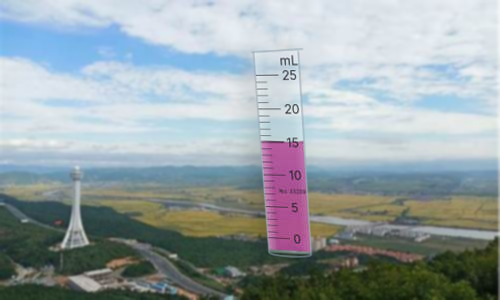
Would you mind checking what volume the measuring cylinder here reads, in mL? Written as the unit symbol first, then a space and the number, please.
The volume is mL 15
